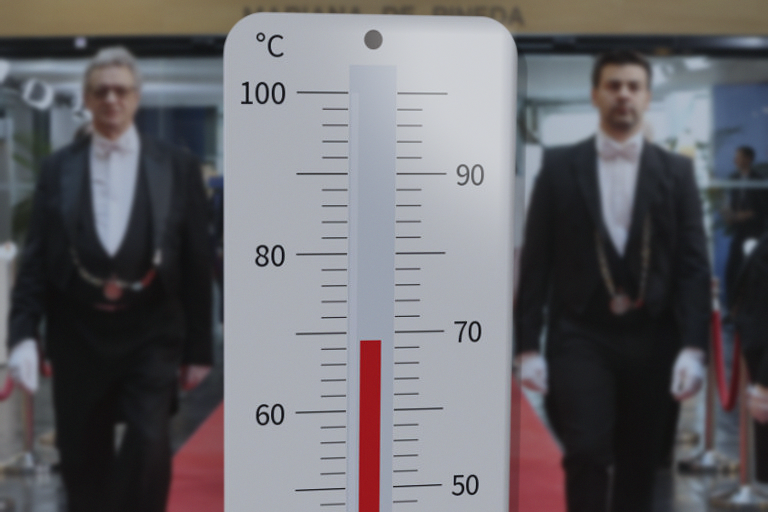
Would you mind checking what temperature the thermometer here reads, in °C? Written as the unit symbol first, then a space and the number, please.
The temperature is °C 69
